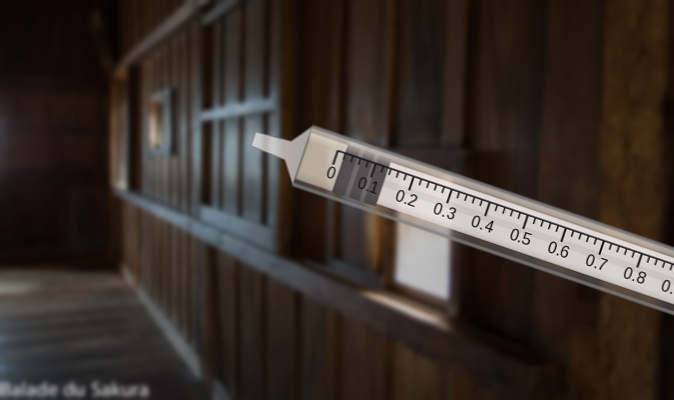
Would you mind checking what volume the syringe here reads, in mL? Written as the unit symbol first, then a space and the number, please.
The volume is mL 0.02
